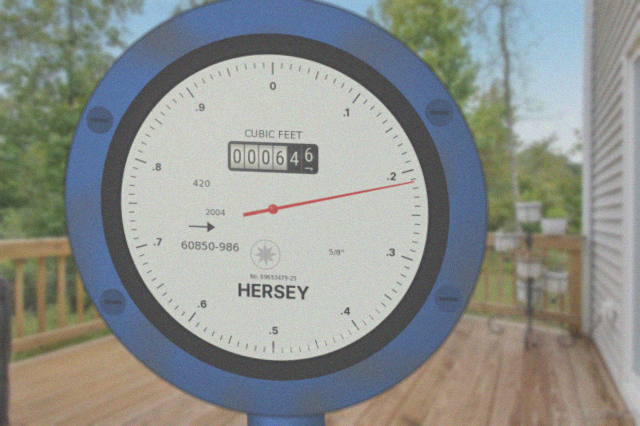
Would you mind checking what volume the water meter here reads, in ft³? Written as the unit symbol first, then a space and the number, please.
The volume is ft³ 646.21
